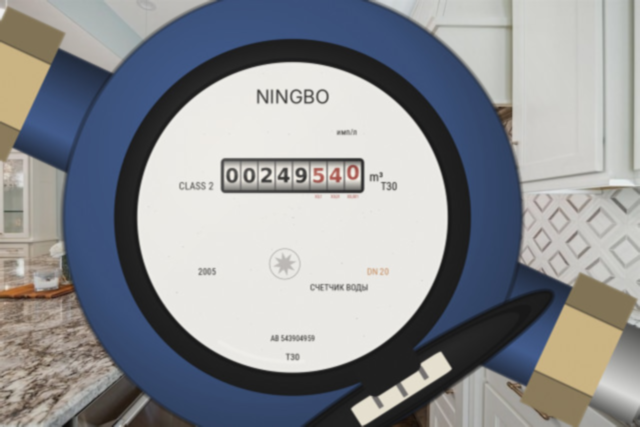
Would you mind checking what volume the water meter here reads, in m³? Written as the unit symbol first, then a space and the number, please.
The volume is m³ 249.540
